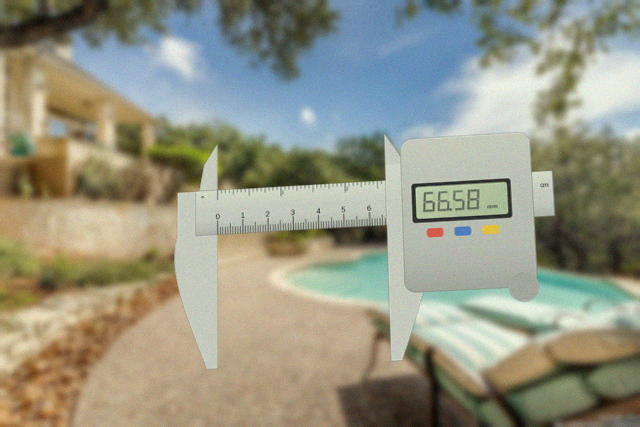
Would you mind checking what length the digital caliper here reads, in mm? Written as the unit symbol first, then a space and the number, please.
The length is mm 66.58
